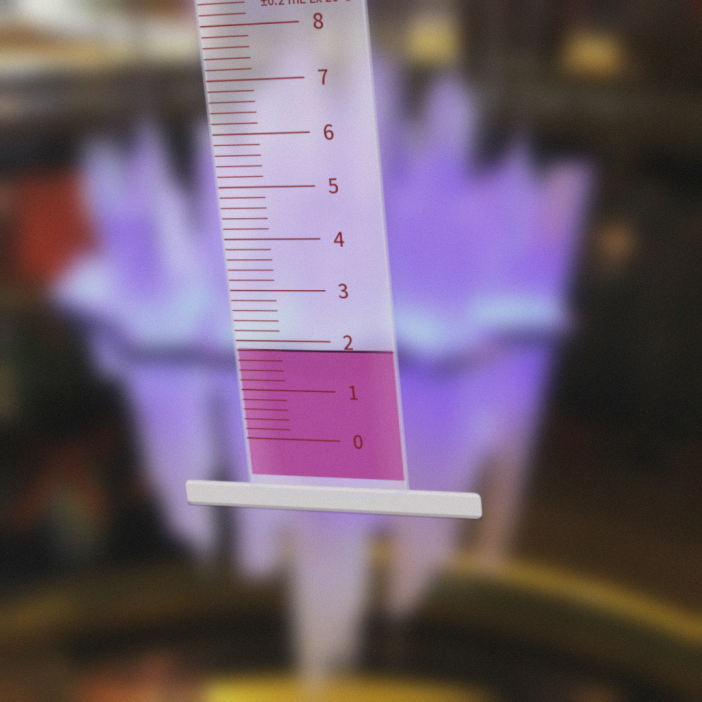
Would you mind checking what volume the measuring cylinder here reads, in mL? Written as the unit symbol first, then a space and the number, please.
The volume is mL 1.8
